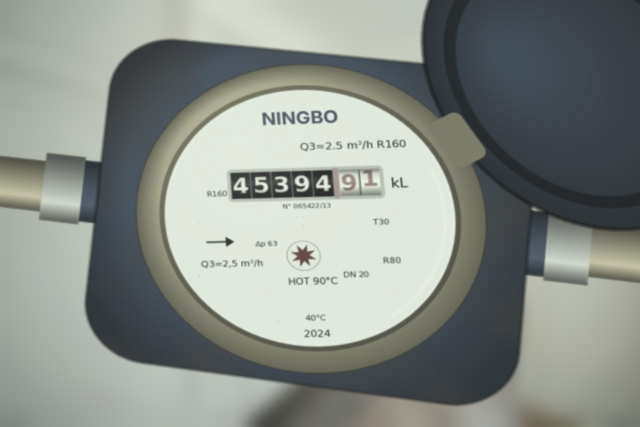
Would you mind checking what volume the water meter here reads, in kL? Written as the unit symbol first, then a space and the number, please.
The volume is kL 45394.91
